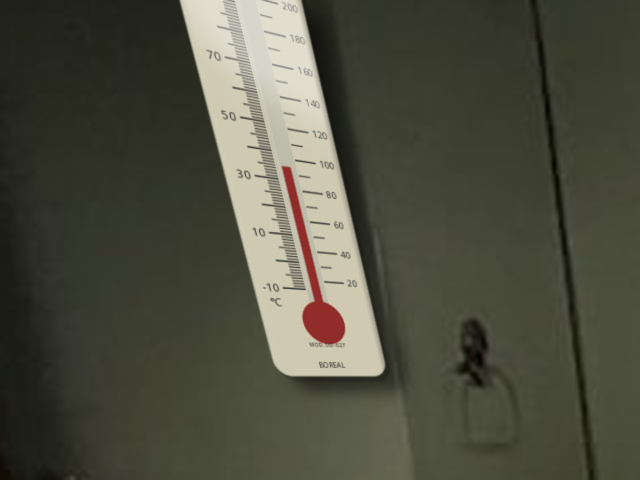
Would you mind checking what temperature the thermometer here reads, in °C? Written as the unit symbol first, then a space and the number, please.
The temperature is °C 35
